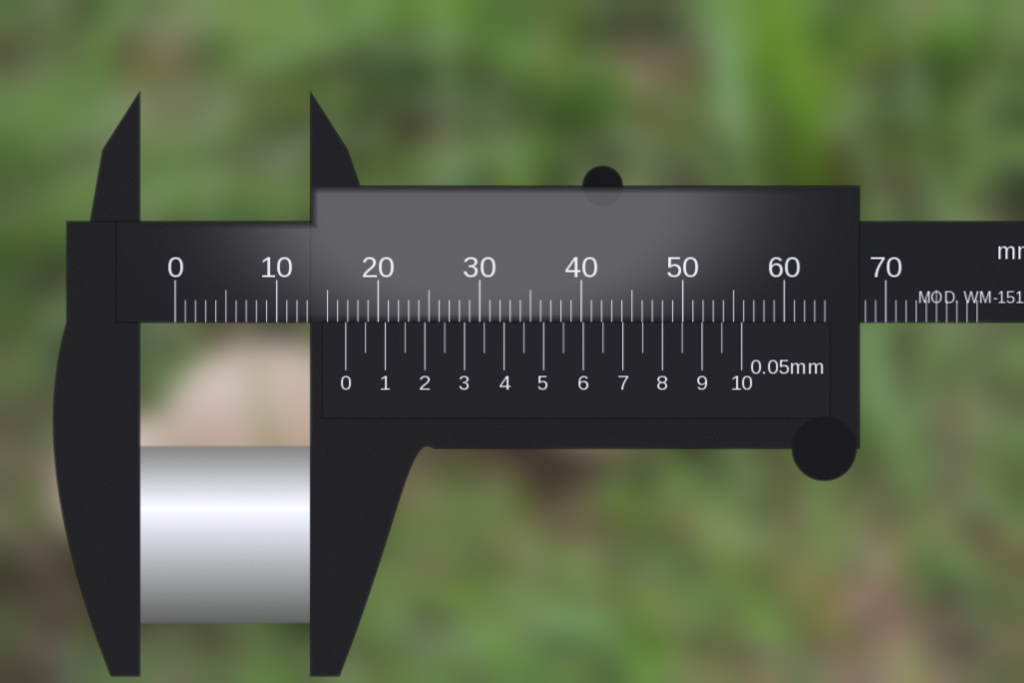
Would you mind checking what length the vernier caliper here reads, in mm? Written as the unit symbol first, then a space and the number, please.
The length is mm 16.8
